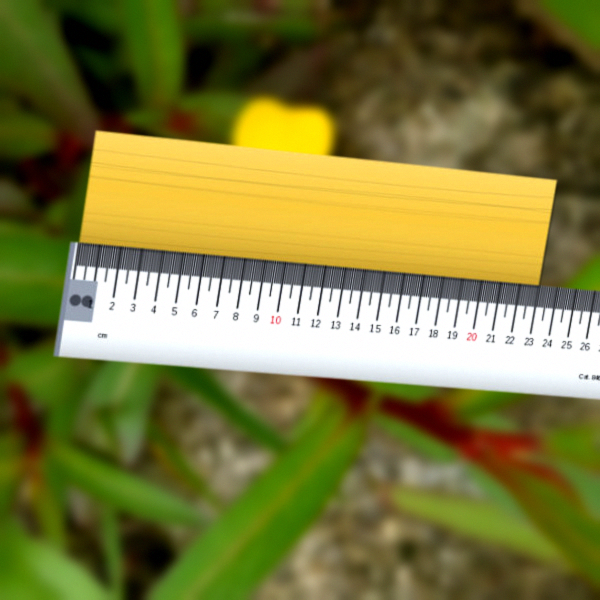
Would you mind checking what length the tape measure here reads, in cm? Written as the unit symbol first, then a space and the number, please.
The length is cm 23
